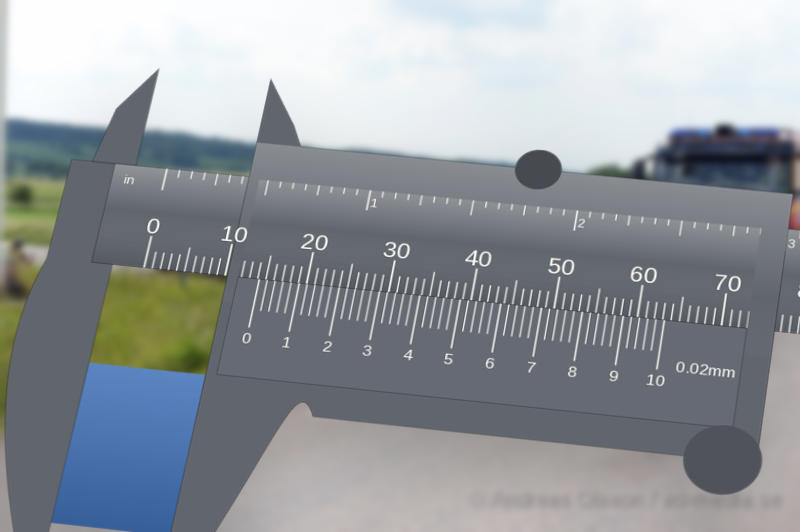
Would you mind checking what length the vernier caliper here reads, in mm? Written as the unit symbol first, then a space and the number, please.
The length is mm 14.2
